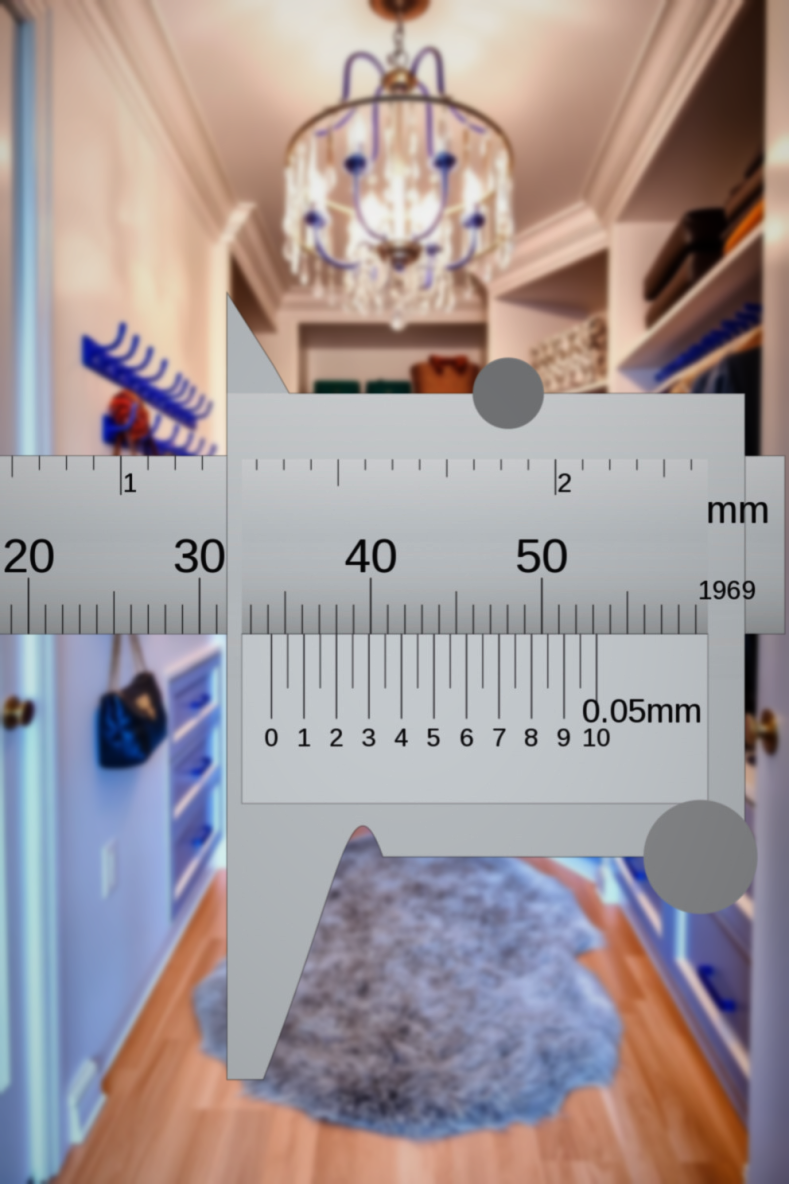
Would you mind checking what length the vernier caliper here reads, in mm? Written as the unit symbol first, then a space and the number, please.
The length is mm 34.2
